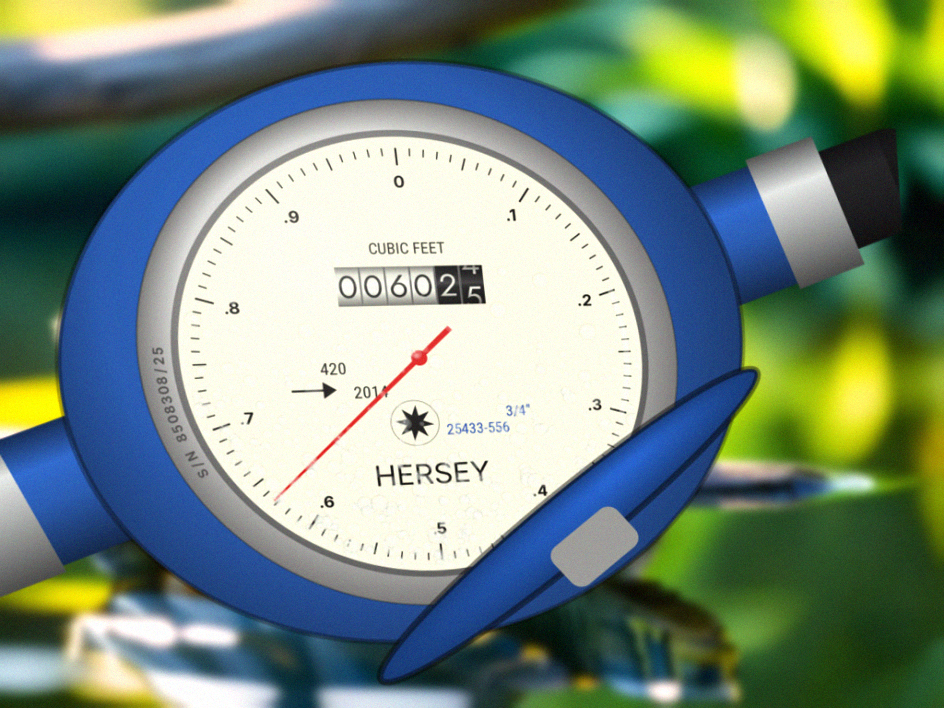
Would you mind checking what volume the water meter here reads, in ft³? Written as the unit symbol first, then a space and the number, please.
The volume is ft³ 6024.63
